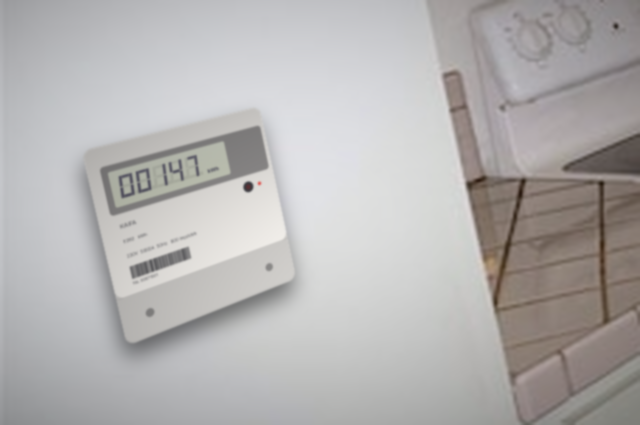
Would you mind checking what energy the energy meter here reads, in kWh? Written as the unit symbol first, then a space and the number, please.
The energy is kWh 147
